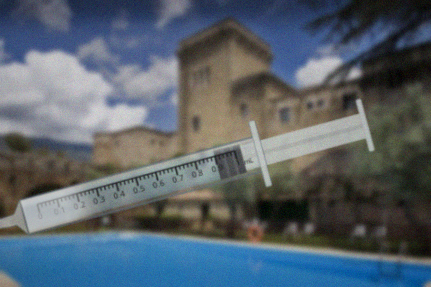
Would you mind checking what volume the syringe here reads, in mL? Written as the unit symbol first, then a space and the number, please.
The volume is mL 0.9
